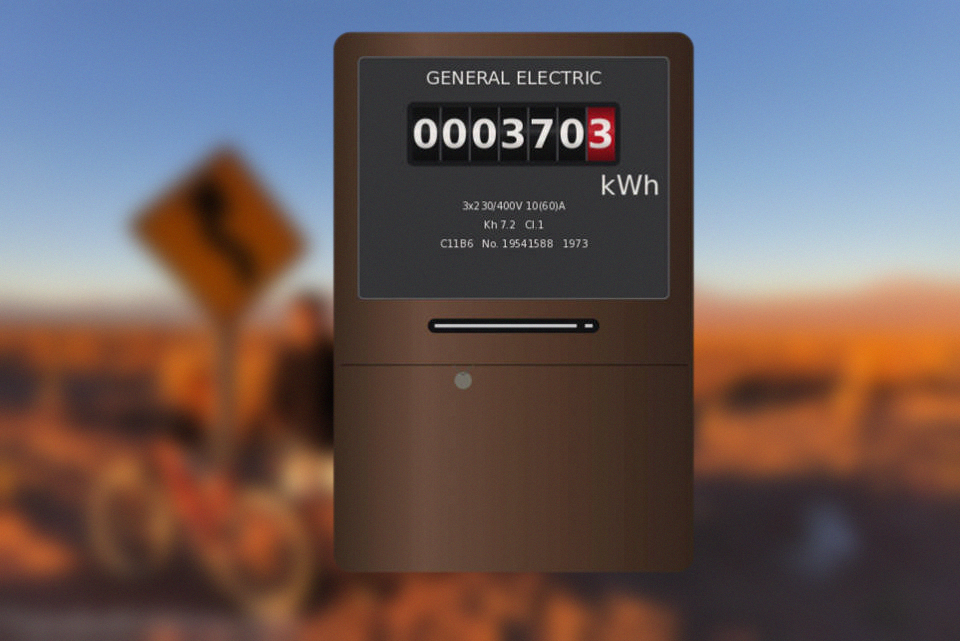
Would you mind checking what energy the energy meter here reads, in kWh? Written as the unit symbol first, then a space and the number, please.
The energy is kWh 370.3
